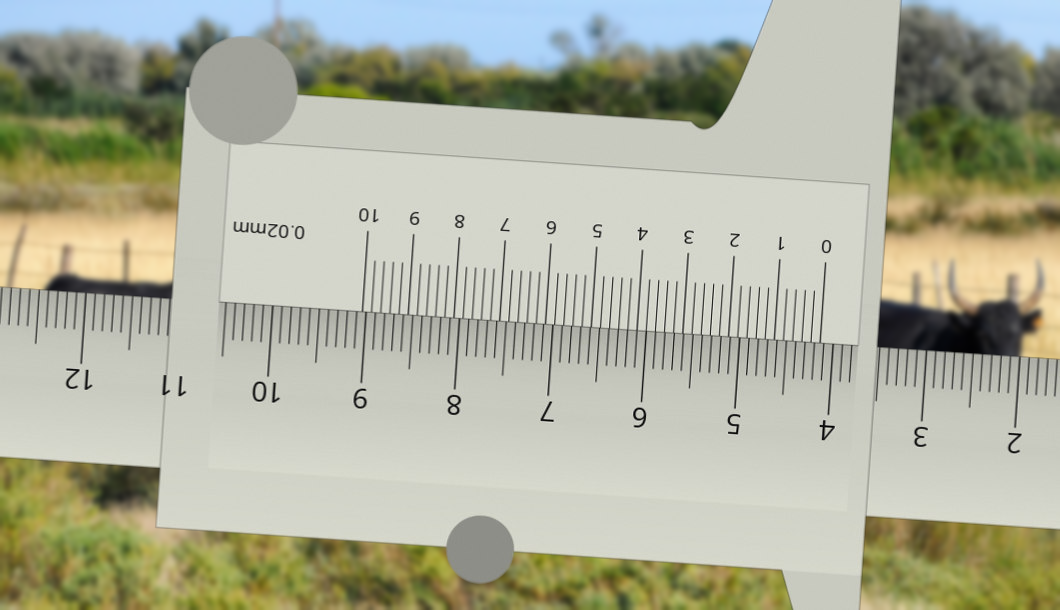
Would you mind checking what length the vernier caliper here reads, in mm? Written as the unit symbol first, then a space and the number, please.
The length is mm 41.4
